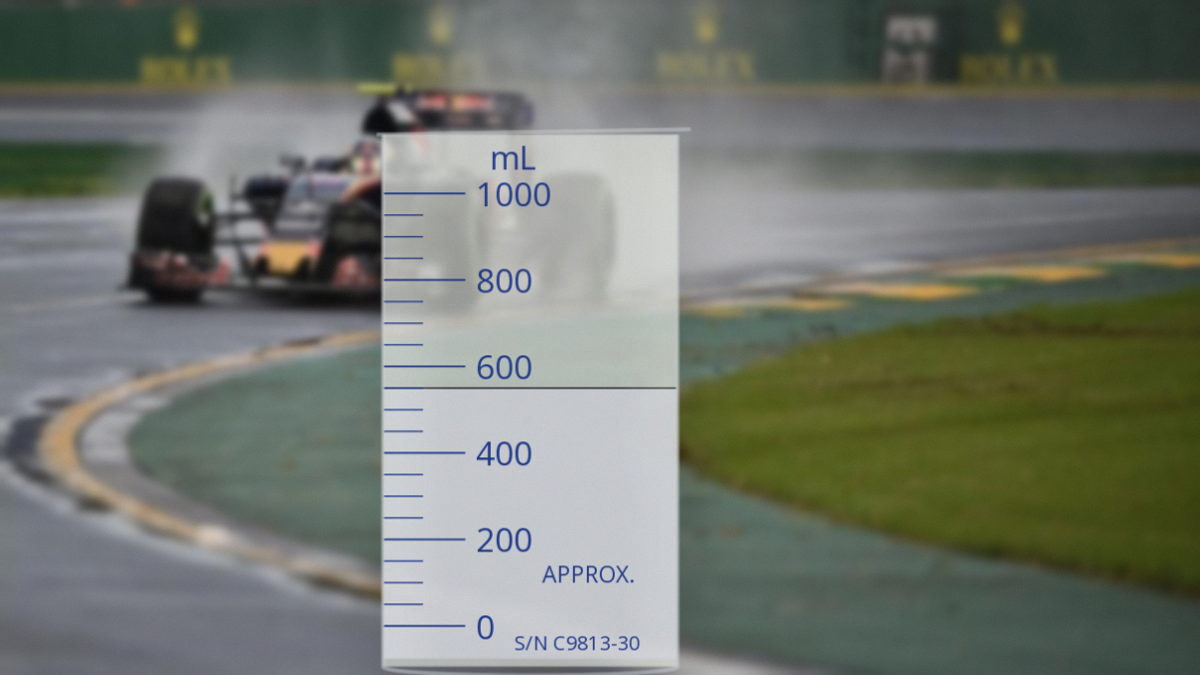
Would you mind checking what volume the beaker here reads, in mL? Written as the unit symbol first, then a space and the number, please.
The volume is mL 550
